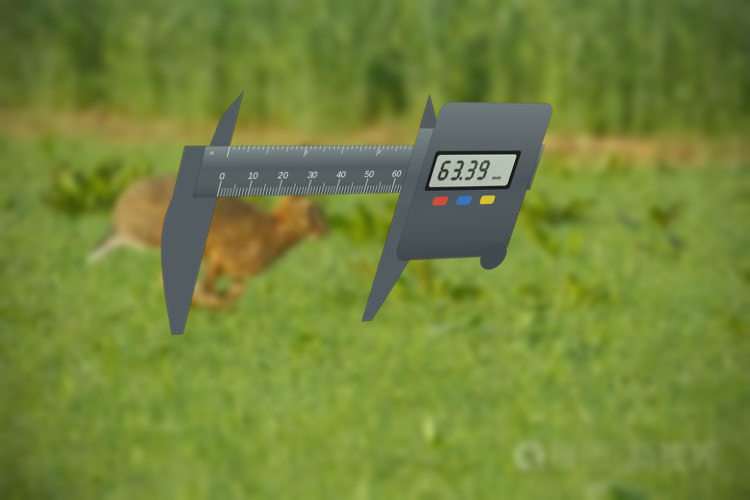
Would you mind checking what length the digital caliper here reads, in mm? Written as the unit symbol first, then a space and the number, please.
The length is mm 63.39
